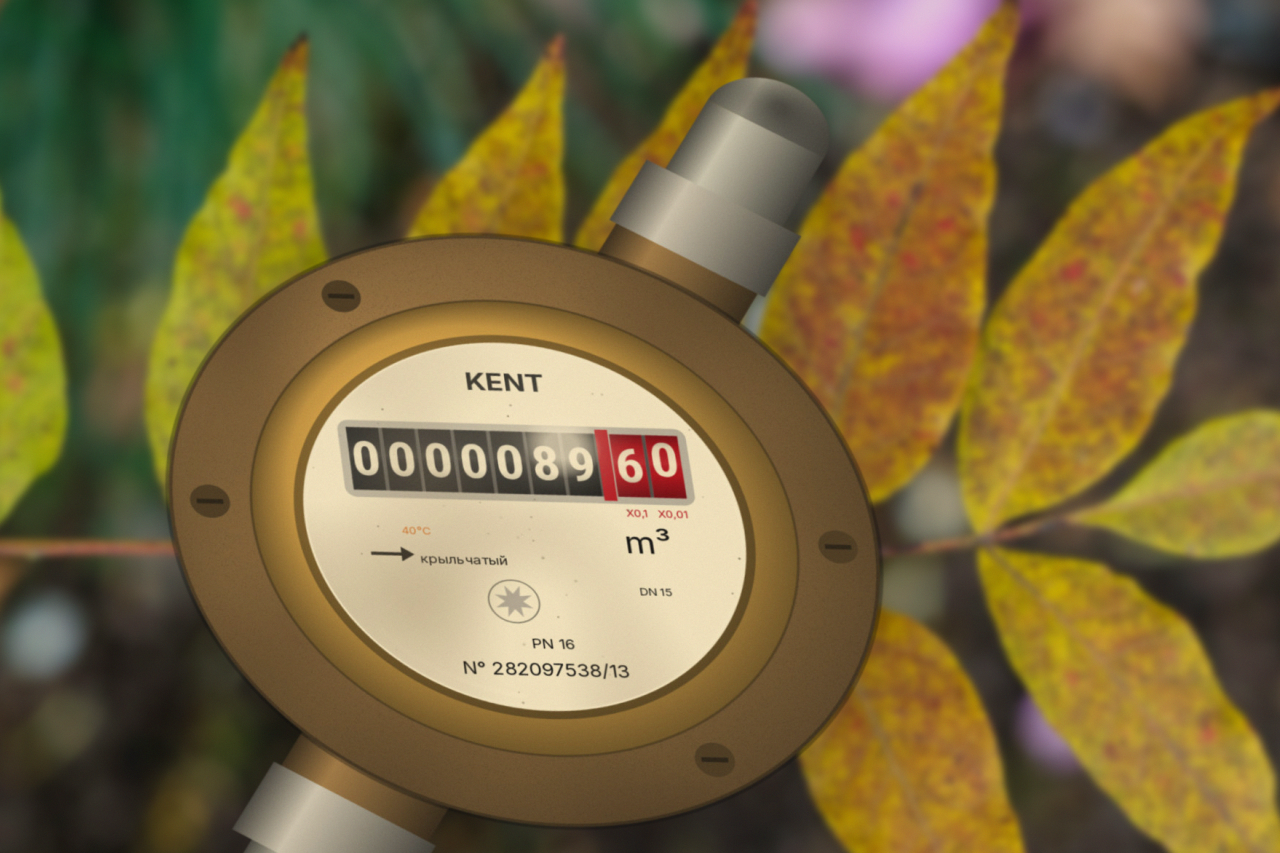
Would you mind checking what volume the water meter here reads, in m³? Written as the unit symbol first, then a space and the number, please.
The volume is m³ 89.60
